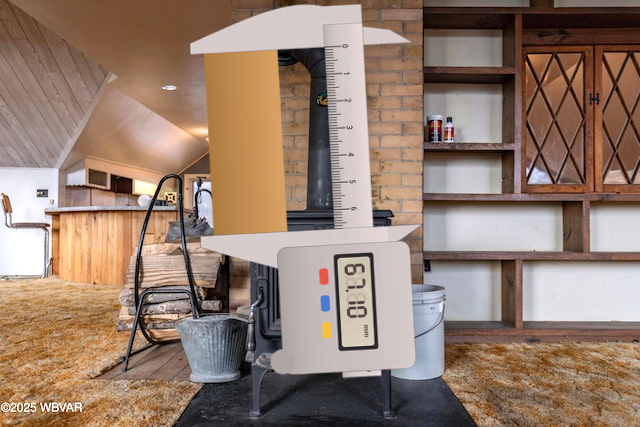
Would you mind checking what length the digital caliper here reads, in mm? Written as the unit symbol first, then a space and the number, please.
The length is mm 67.10
